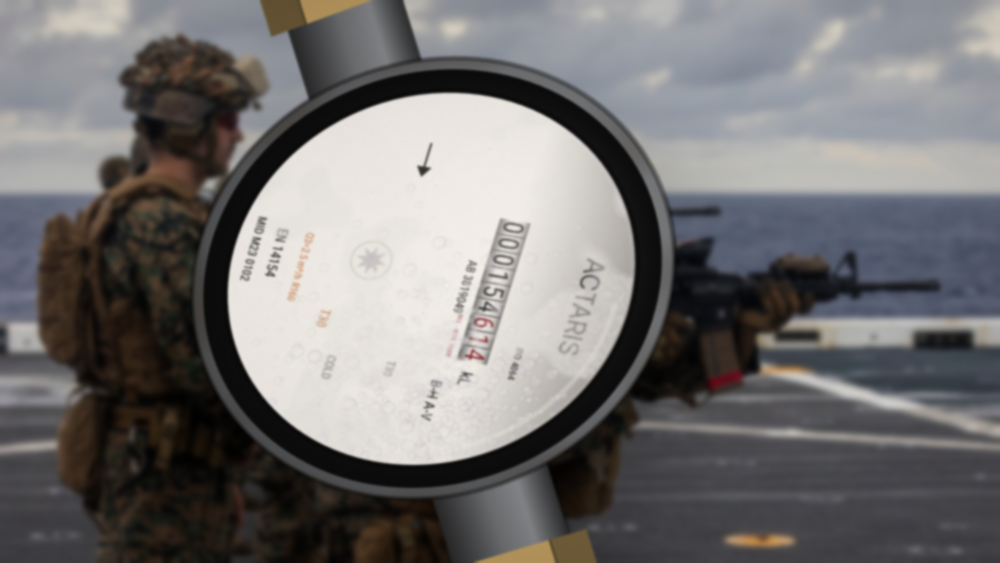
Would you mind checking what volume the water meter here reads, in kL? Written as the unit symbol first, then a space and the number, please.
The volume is kL 154.614
